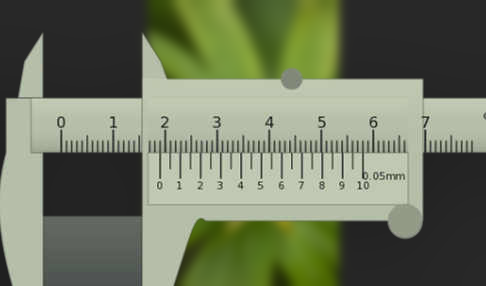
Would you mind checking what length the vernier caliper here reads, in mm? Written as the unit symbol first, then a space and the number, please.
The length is mm 19.0
